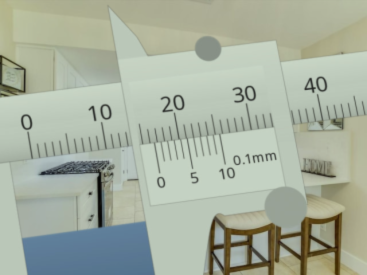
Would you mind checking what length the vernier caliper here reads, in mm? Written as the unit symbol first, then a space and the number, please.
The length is mm 16.6
